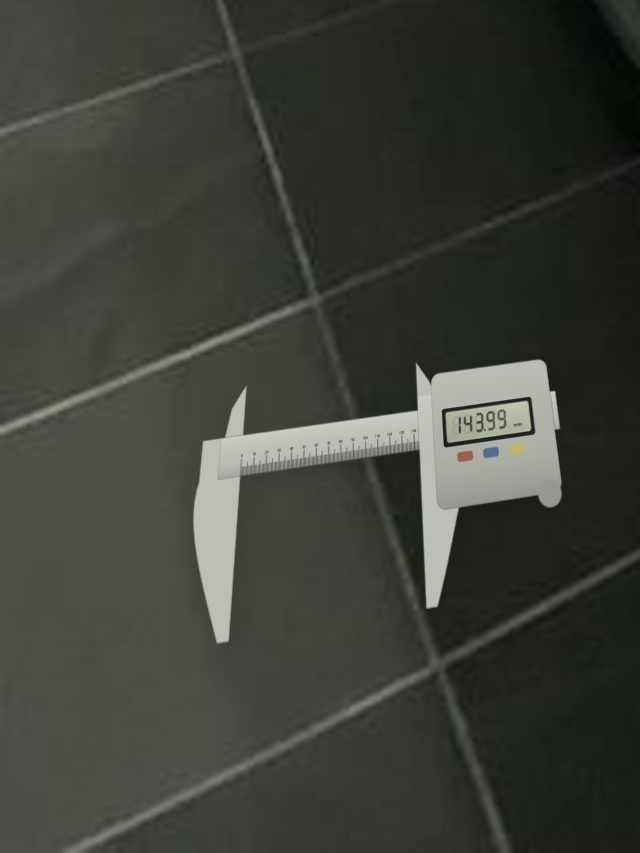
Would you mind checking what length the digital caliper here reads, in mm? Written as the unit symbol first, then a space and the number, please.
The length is mm 143.99
